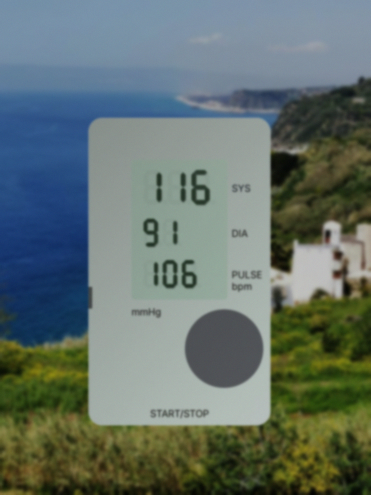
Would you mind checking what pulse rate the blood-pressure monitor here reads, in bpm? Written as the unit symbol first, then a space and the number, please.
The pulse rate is bpm 106
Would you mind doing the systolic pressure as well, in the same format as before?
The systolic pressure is mmHg 116
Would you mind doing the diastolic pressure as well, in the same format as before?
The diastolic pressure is mmHg 91
